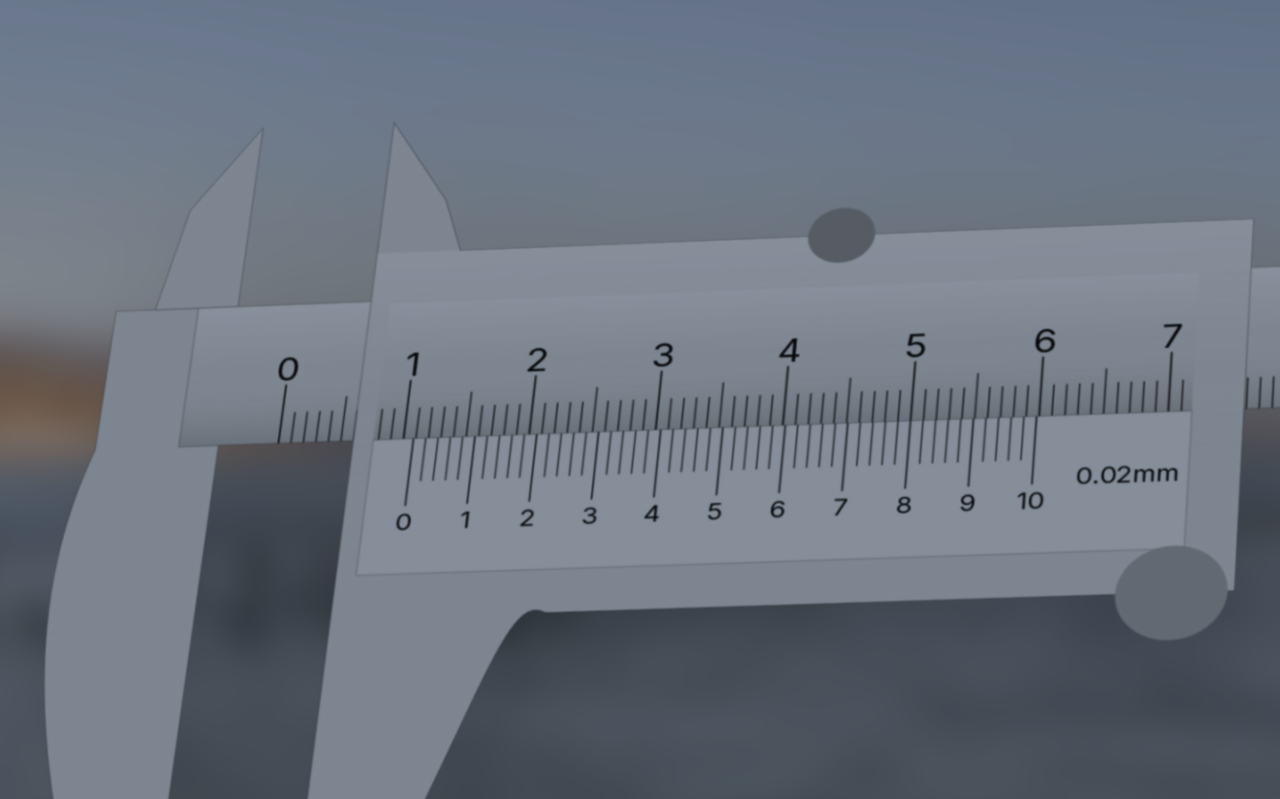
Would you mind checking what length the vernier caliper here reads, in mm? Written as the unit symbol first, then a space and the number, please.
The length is mm 10.8
